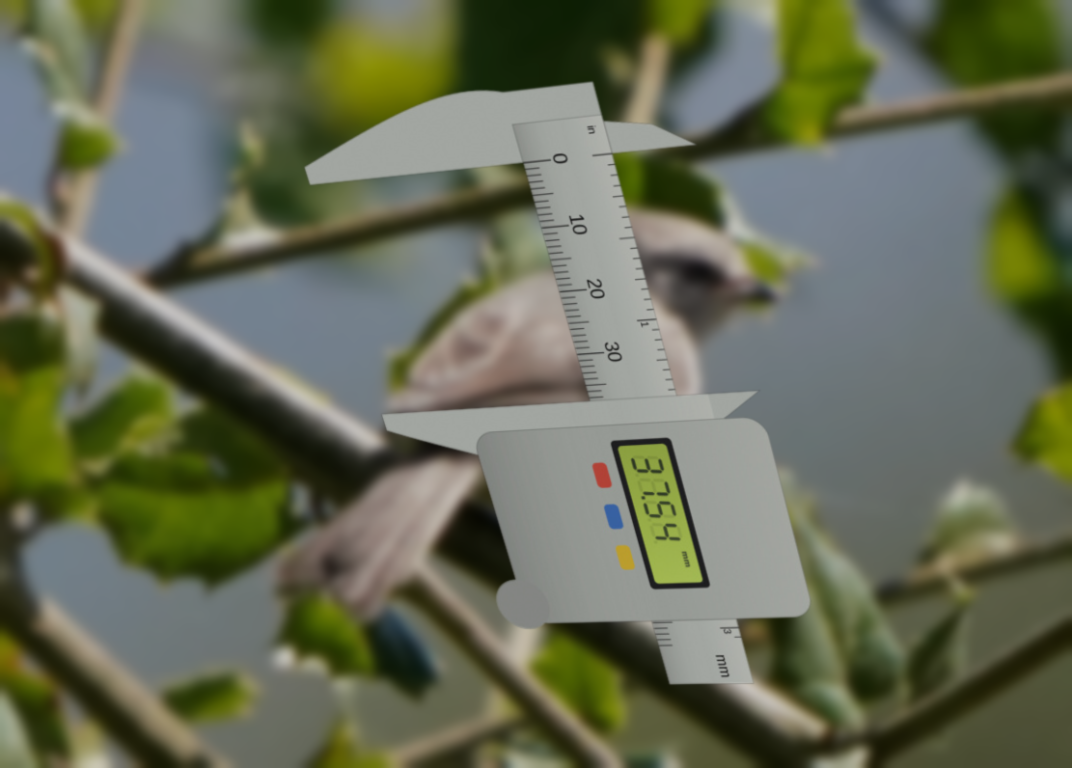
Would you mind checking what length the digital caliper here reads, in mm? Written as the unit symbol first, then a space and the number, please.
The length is mm 37.54
